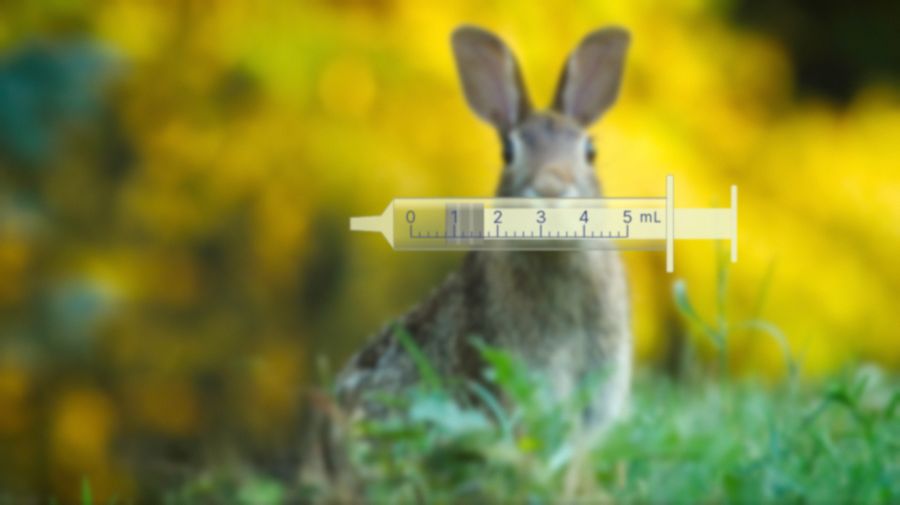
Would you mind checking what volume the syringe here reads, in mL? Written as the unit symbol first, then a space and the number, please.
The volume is mL 0.8
